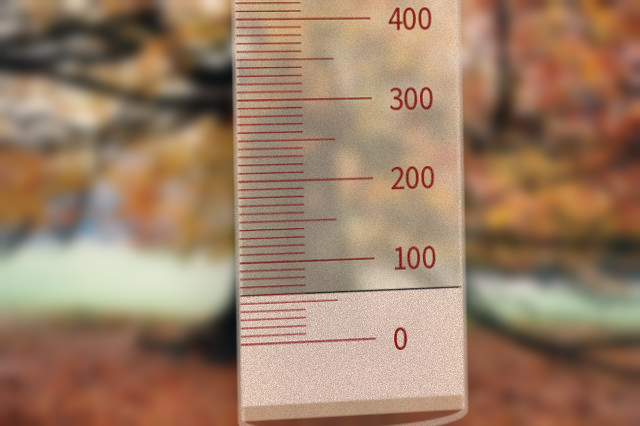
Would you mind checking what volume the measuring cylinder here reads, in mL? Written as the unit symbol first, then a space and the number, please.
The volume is mL 60
